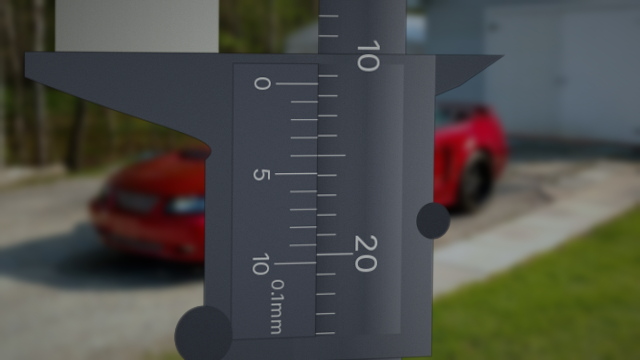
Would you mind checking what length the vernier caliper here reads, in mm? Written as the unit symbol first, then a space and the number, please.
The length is mm 11.4
